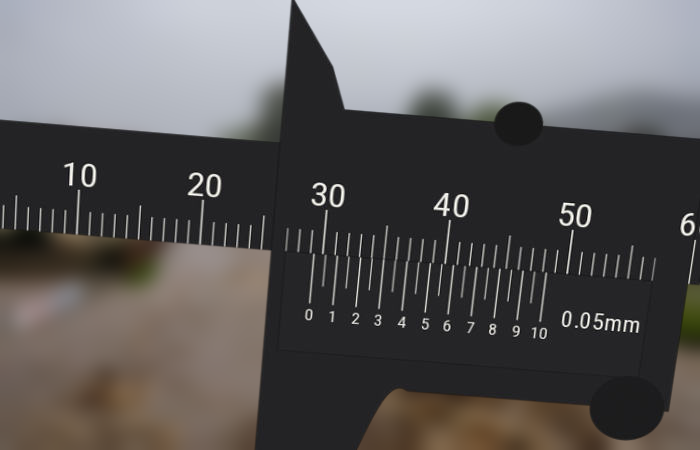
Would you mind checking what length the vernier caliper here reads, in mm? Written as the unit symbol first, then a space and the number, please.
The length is mm 29.3
